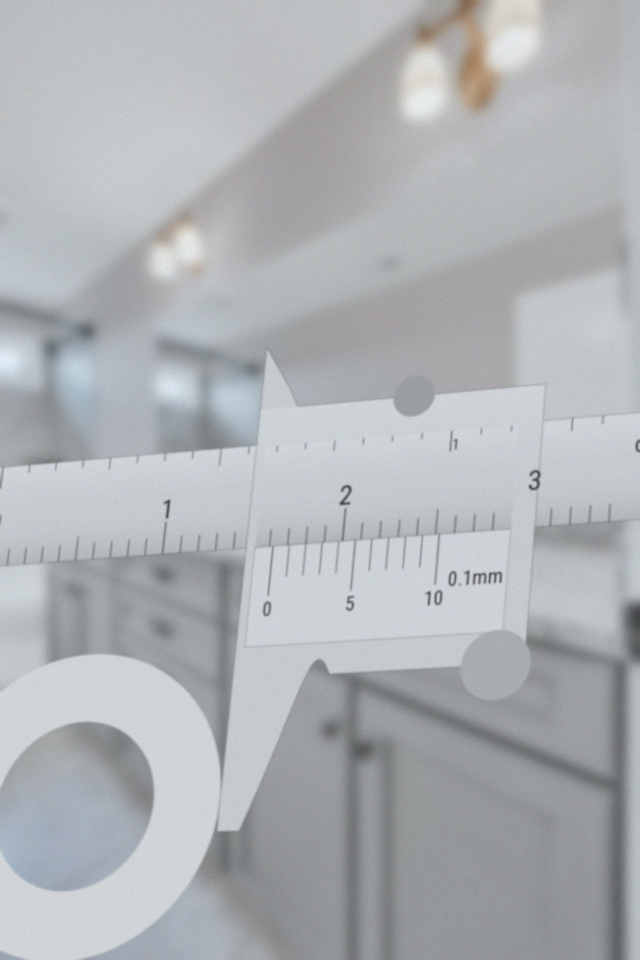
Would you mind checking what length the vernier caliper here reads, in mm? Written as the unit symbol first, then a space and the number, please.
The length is mm 16.2
